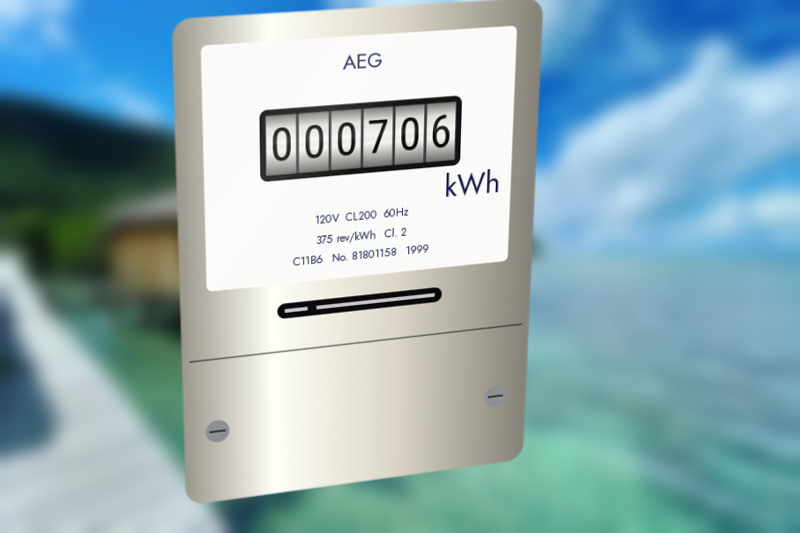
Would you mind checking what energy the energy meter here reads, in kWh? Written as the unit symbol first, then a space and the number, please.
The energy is kWh 706
